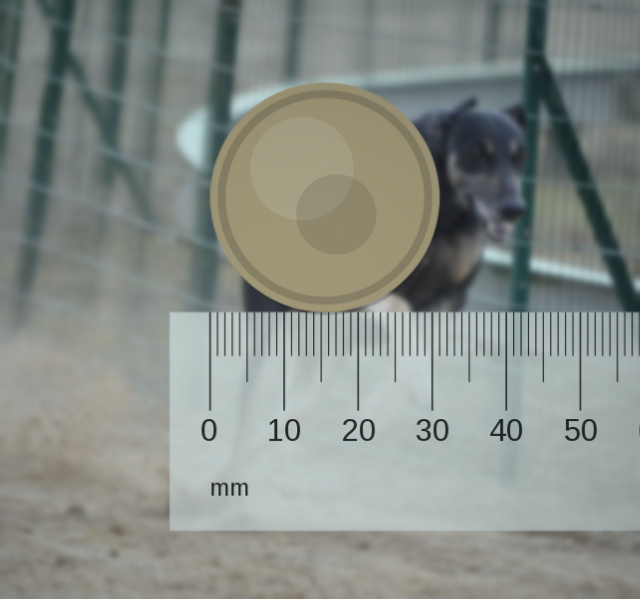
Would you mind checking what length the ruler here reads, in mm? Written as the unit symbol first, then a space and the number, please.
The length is mm 31
